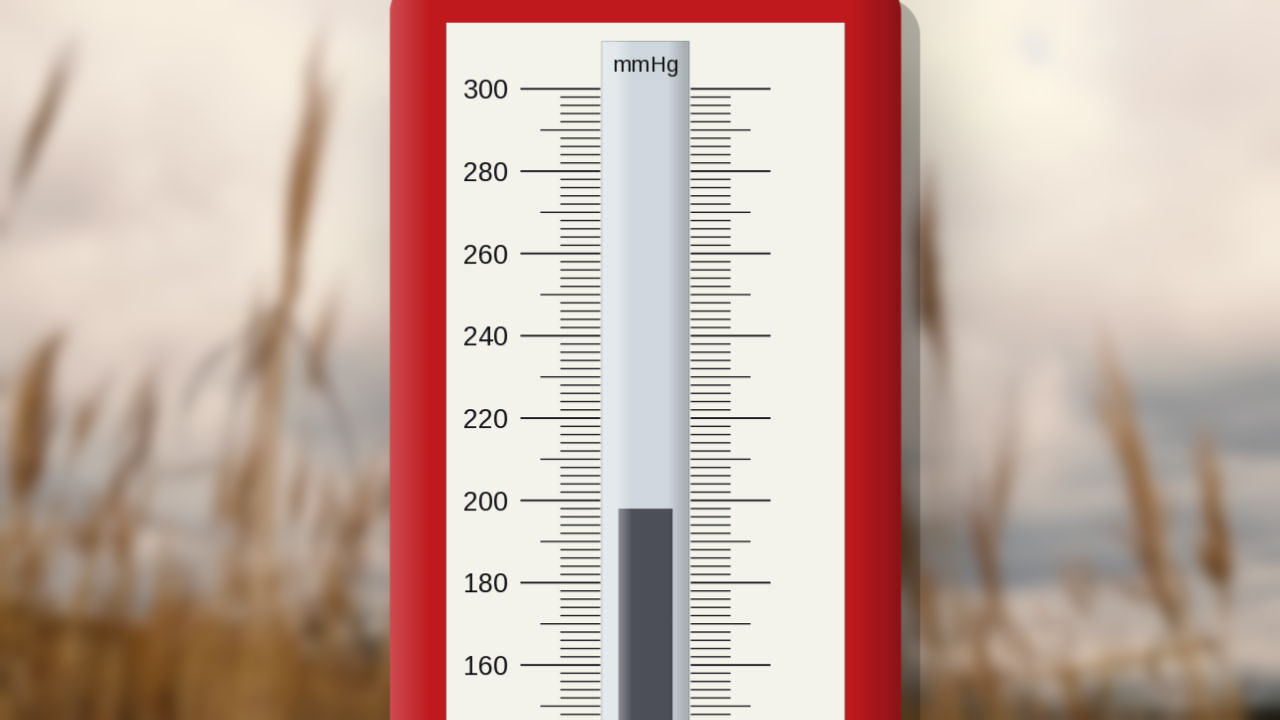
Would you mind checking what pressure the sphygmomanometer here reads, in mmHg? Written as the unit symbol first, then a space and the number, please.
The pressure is mmHg 198
